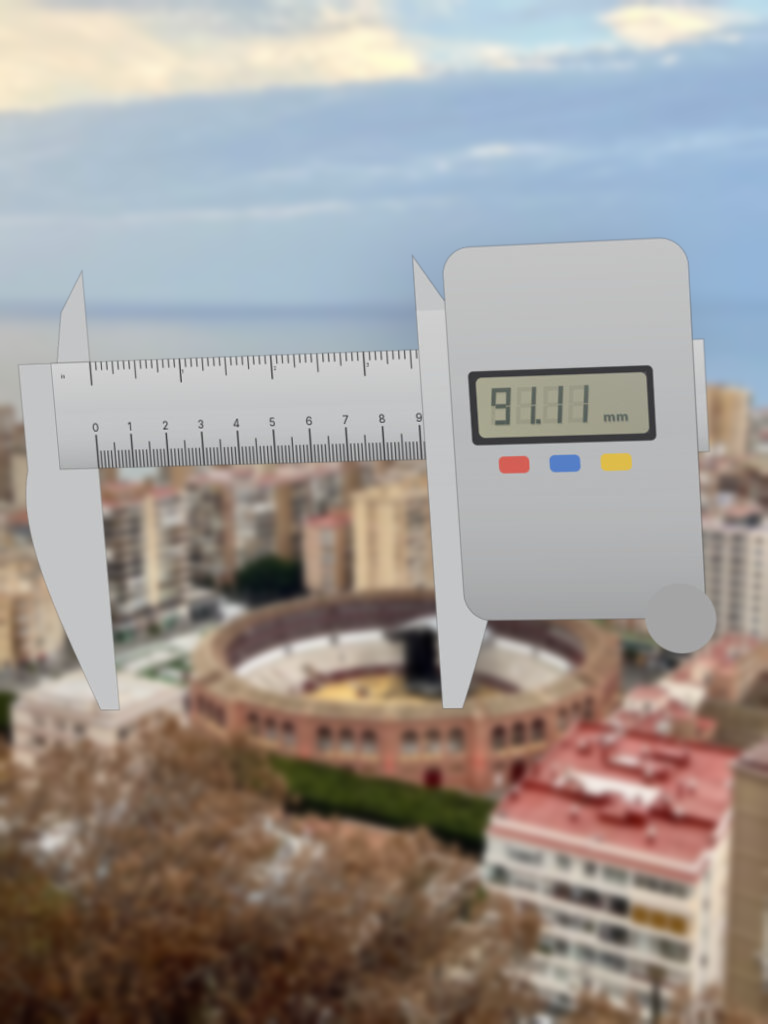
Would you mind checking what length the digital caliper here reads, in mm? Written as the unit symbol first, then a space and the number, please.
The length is mm 91.11
